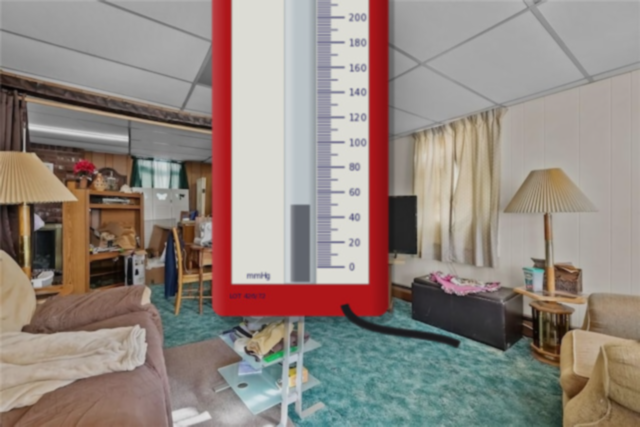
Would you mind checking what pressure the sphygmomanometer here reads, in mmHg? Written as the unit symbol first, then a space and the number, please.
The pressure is mmHg 50
